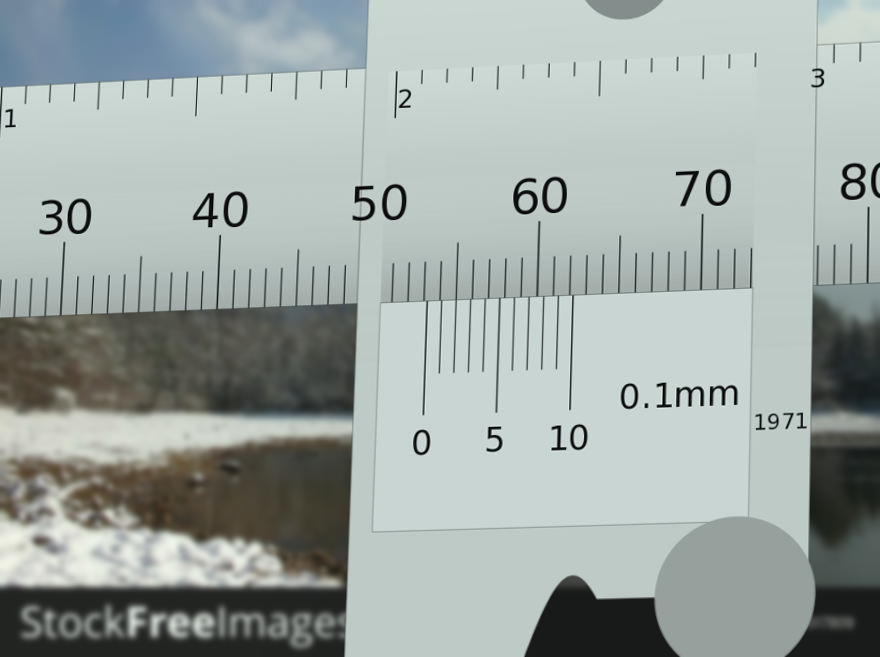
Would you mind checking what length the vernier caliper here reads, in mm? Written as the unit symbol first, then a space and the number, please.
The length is mm 53.2
